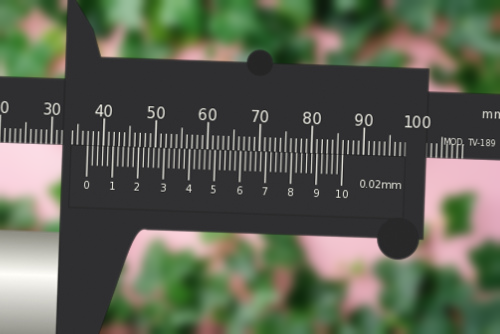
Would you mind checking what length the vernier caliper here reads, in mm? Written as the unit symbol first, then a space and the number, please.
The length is mm 37.0
